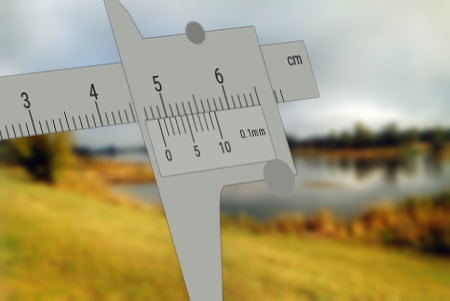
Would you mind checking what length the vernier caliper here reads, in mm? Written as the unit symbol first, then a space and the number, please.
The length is mm 48.6
